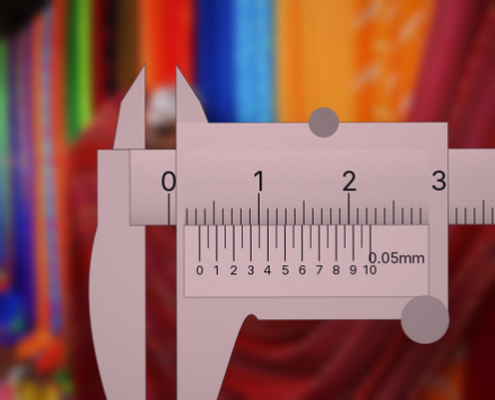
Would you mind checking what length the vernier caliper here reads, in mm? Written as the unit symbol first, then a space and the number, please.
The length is mm 3.4
